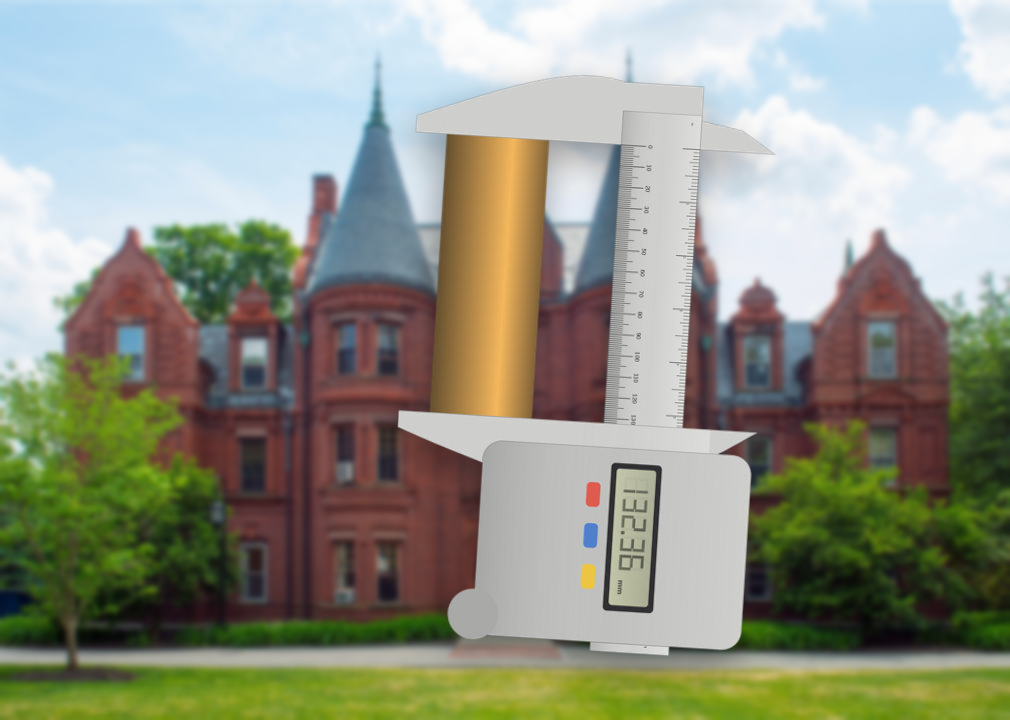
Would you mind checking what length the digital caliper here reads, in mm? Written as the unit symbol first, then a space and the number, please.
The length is mm 132.36
